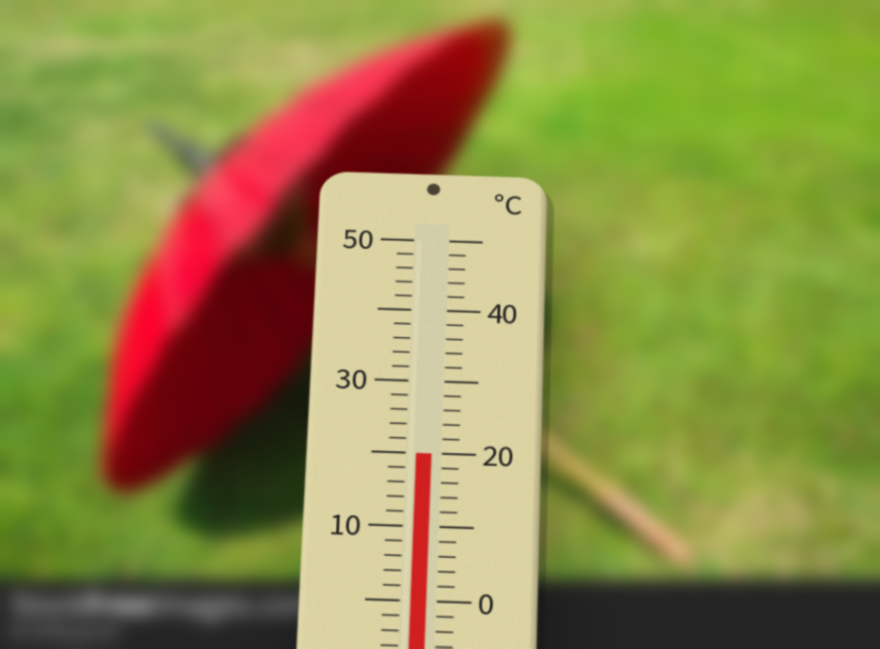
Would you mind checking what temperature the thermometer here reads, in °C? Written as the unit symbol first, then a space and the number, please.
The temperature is °C 20
